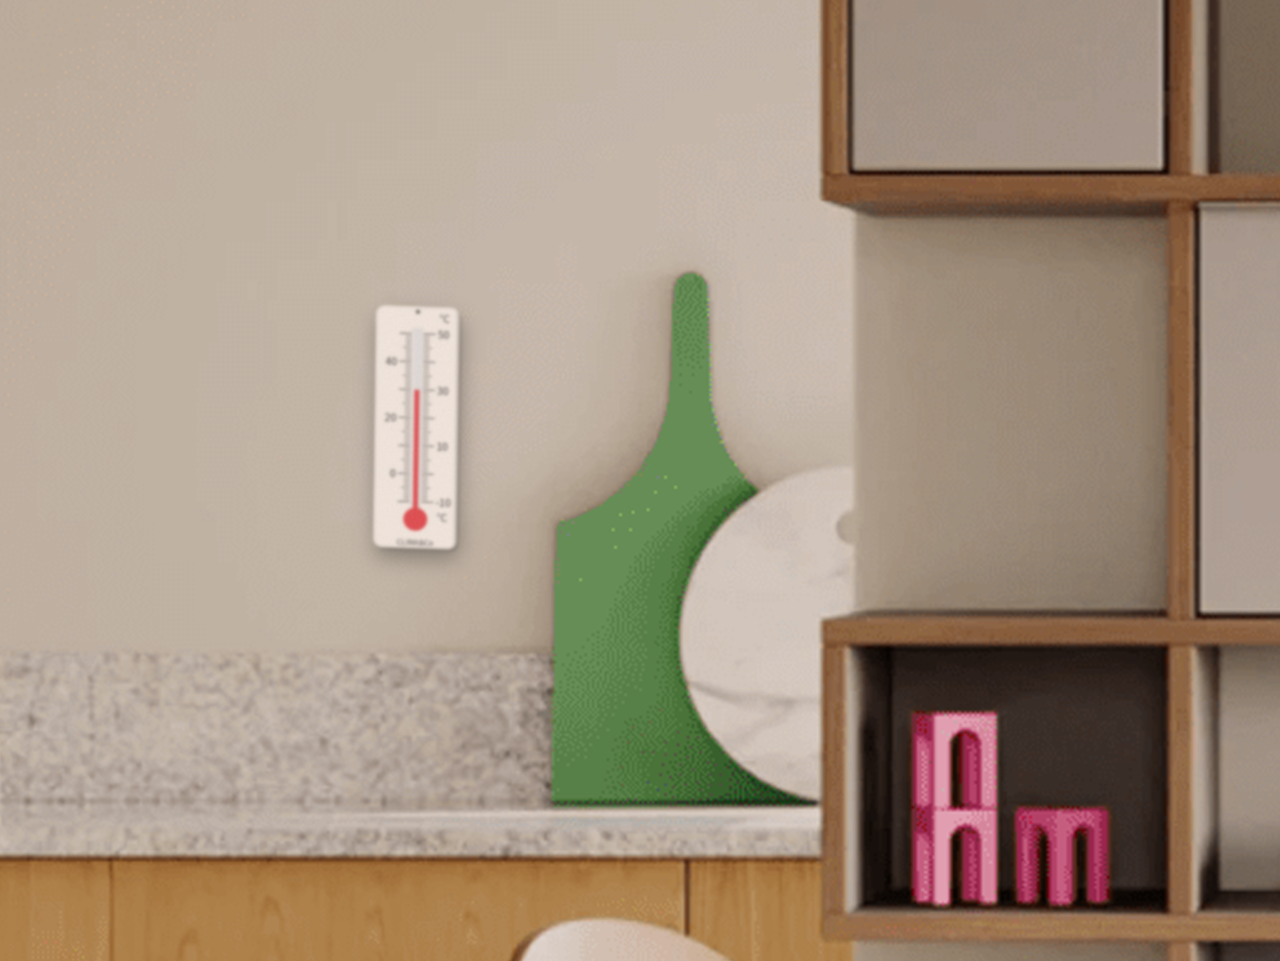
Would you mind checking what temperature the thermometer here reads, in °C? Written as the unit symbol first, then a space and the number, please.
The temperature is °C 30
